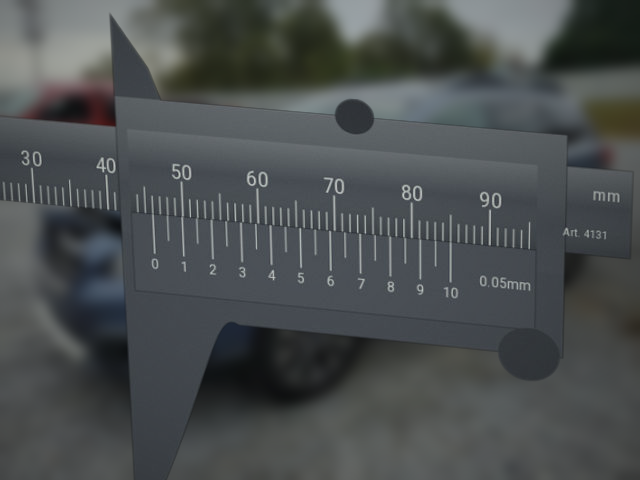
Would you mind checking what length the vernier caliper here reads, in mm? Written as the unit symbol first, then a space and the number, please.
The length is mm 46.0
